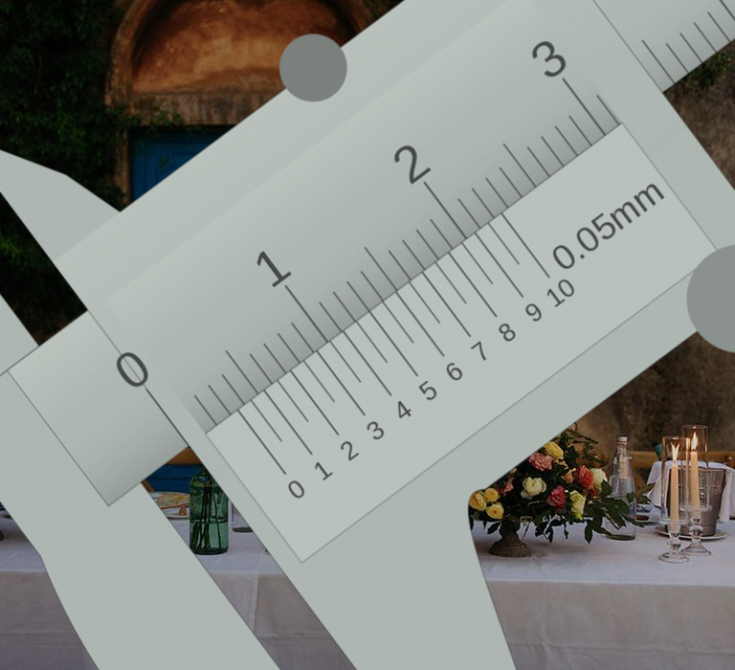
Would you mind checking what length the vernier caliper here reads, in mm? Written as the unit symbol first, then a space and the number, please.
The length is mm 3.5
